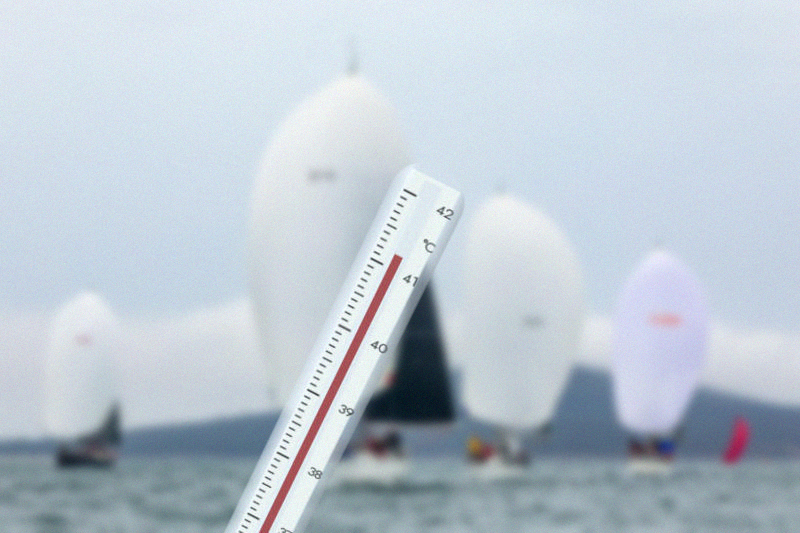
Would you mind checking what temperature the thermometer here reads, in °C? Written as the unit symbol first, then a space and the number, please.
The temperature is °C 41.2
